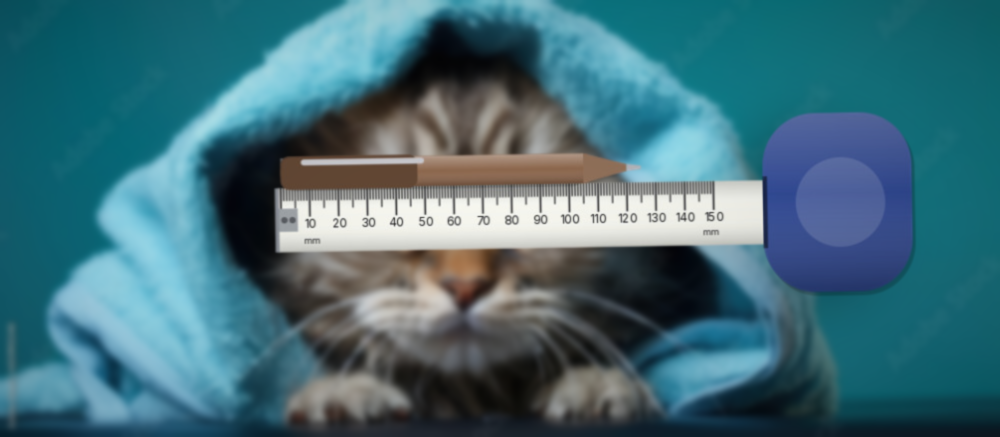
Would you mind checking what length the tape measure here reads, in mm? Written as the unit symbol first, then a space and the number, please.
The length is mm 125
